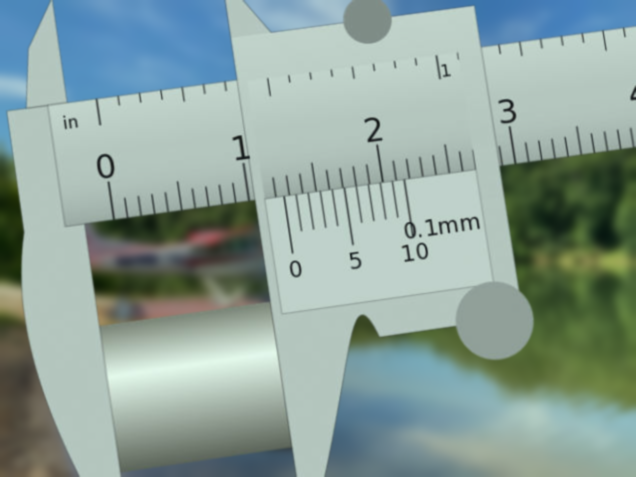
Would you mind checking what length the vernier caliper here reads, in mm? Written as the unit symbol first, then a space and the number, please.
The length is mm 12.6
